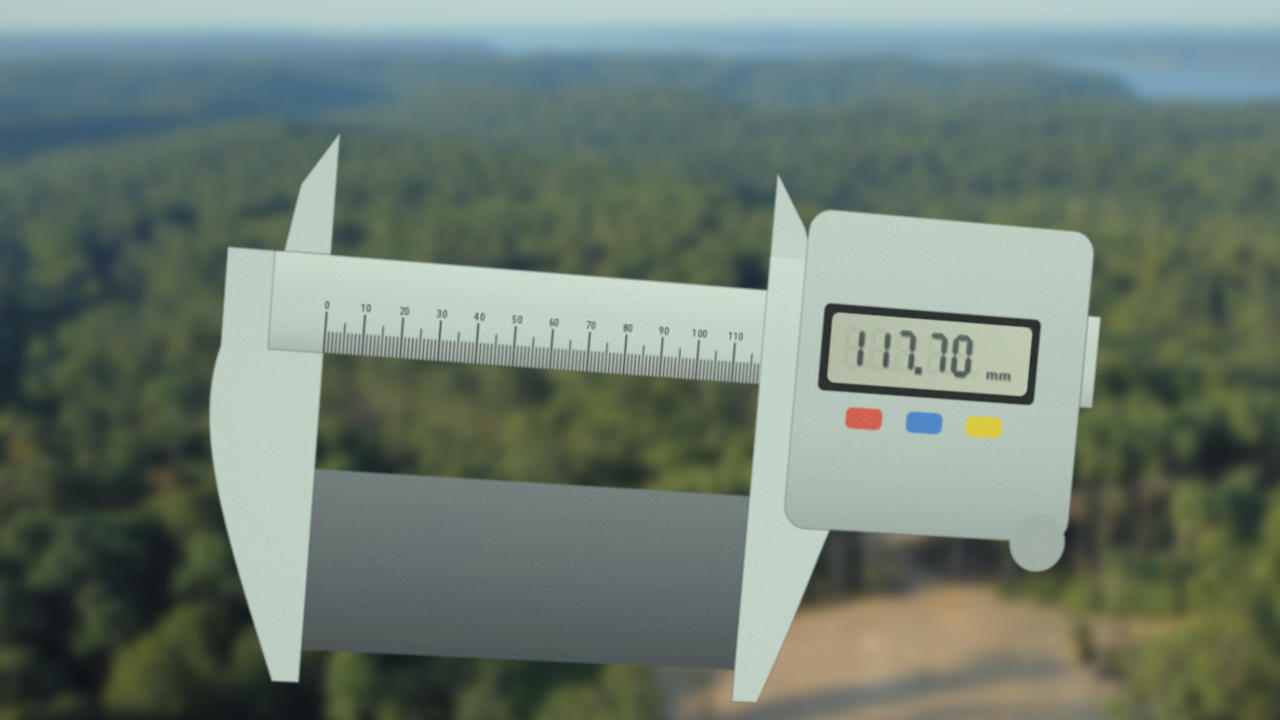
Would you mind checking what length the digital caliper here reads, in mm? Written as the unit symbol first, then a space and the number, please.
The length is mm 117.70
